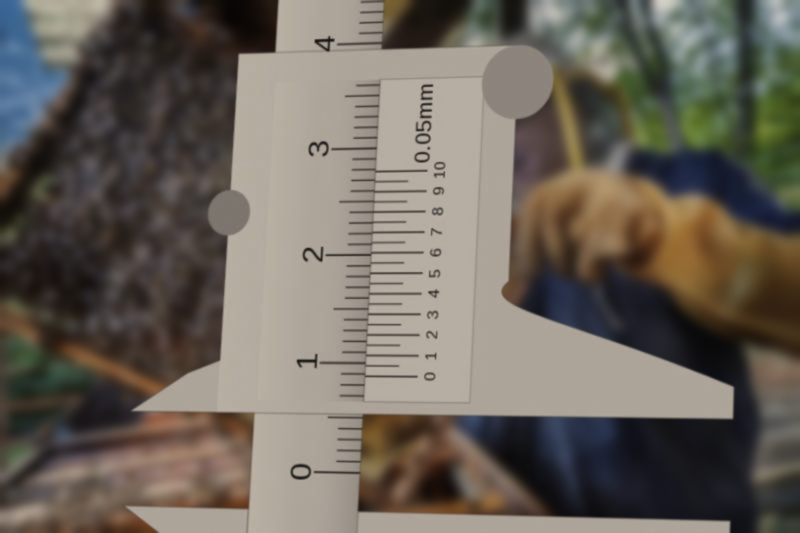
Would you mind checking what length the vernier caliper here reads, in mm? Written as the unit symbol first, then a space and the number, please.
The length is mm 8.8
